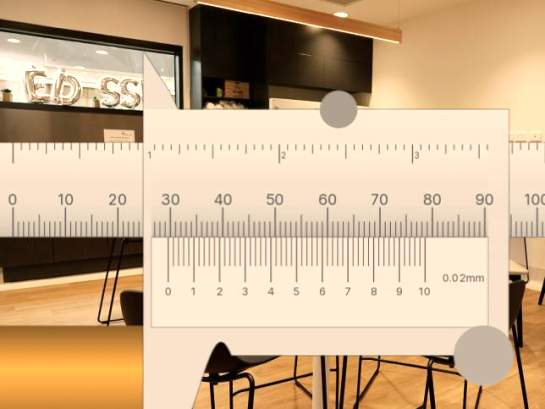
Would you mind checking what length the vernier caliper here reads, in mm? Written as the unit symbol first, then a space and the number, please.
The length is mm 29.6
